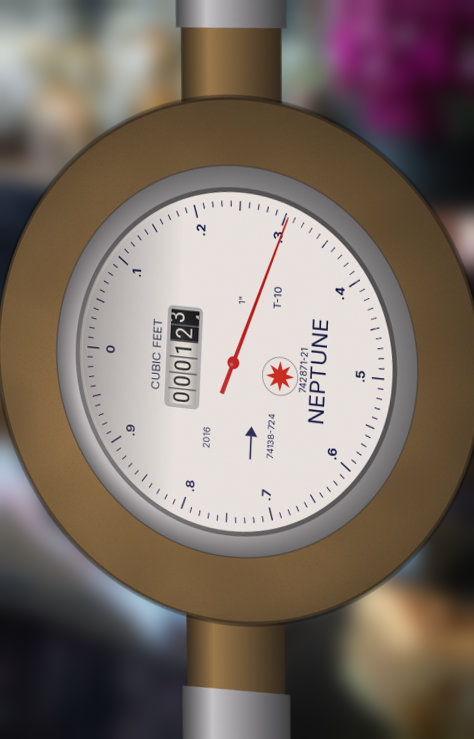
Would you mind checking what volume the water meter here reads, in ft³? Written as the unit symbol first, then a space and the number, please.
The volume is ft³ 123.30
